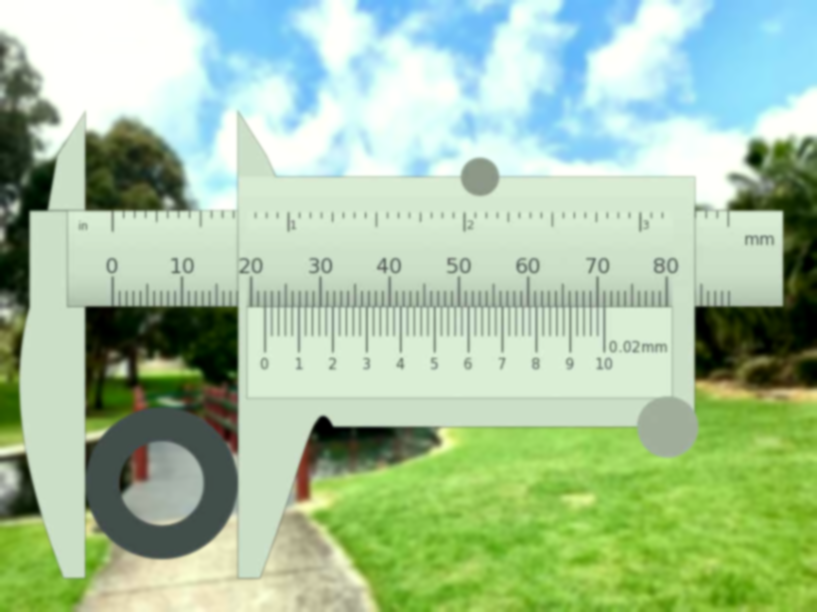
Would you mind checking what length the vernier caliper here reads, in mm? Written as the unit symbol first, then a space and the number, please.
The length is mm 22.0
